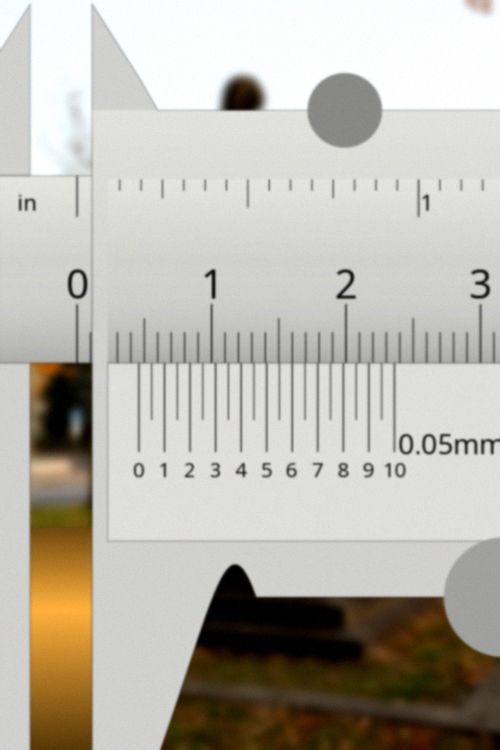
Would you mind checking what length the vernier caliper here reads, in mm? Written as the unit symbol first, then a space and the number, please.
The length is mm 4.6
